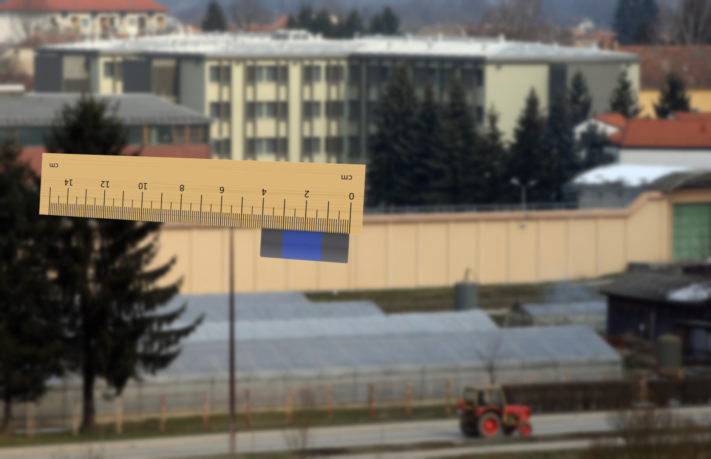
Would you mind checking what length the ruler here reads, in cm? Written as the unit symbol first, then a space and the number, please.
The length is cm 4
